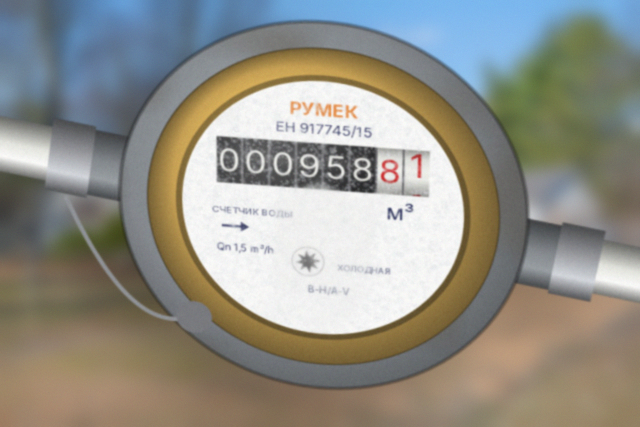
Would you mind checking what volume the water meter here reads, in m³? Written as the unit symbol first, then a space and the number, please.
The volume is m³ 958.81
